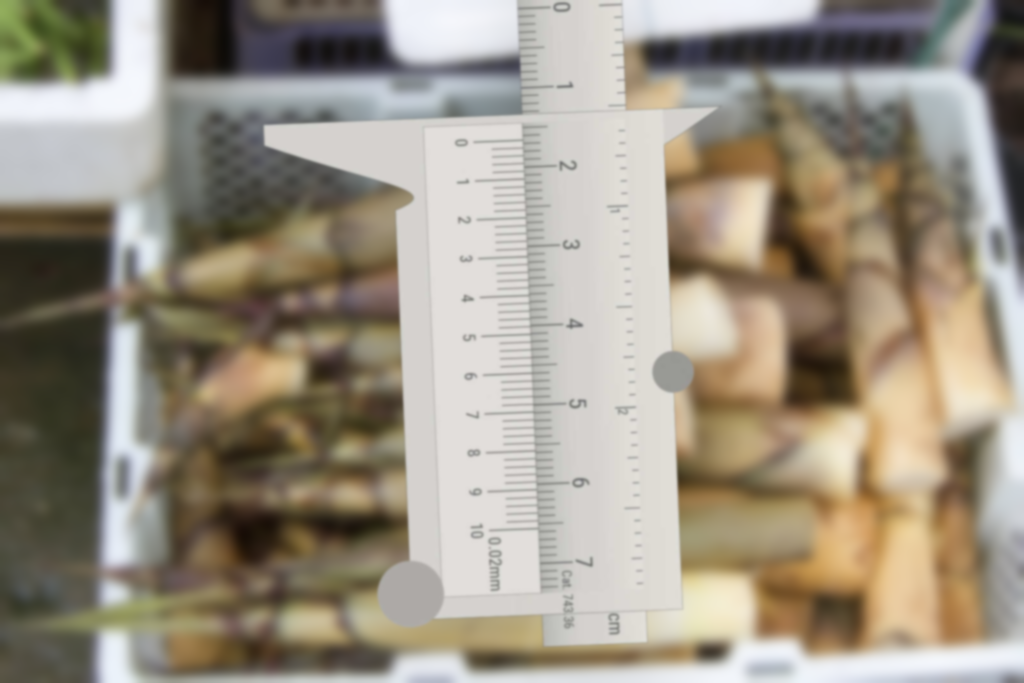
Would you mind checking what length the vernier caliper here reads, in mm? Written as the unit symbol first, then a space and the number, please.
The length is mm 16.6
